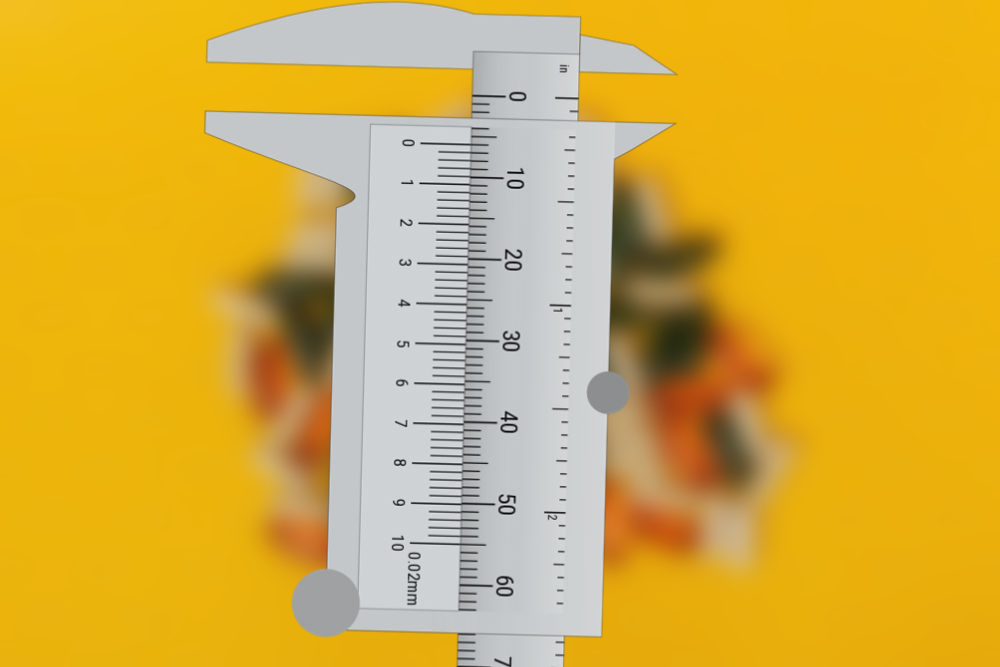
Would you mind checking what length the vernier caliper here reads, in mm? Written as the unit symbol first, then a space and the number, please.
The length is mm 6.0
